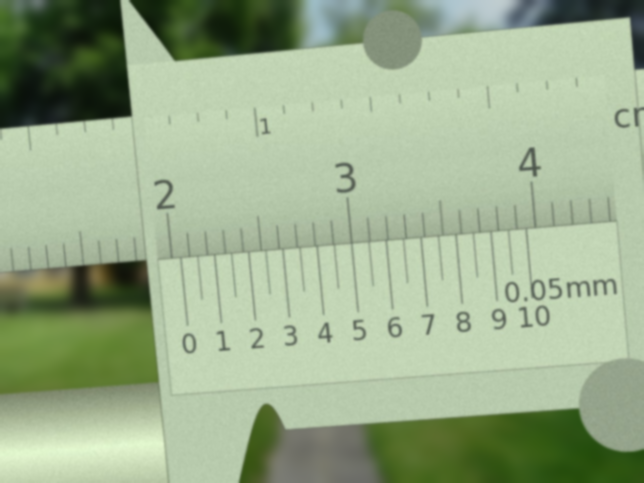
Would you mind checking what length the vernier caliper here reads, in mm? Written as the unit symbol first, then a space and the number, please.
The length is mm 20.5
